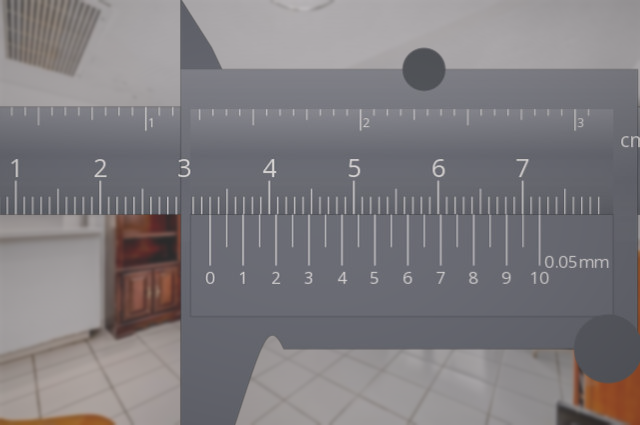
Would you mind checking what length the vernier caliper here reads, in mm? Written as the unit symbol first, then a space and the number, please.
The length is mm 33.0
